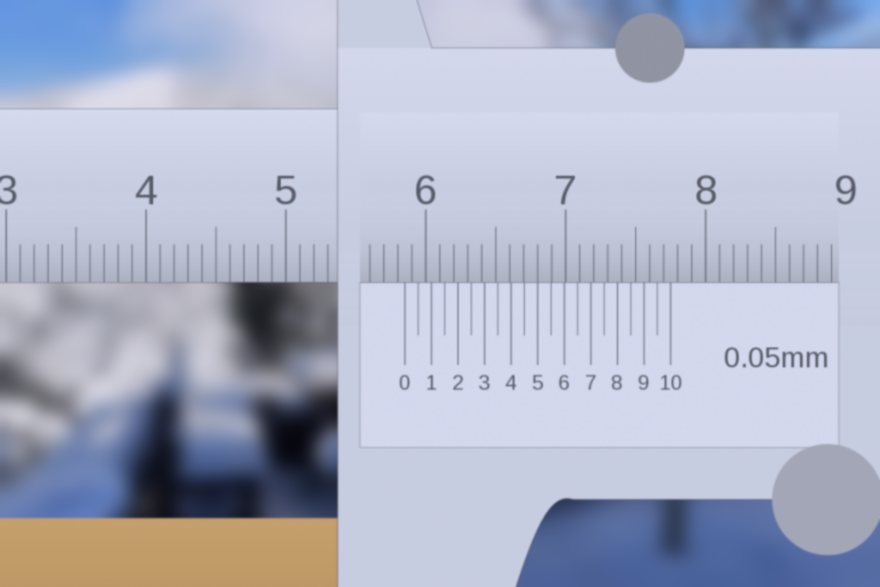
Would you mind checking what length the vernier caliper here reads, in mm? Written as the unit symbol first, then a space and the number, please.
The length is mm 58.5
